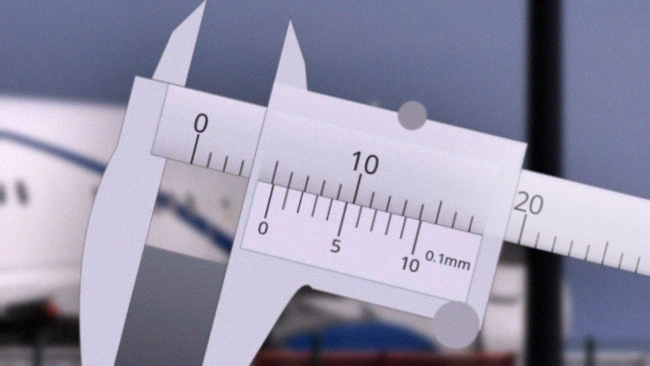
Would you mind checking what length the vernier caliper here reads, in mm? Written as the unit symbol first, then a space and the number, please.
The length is mm 5.1
